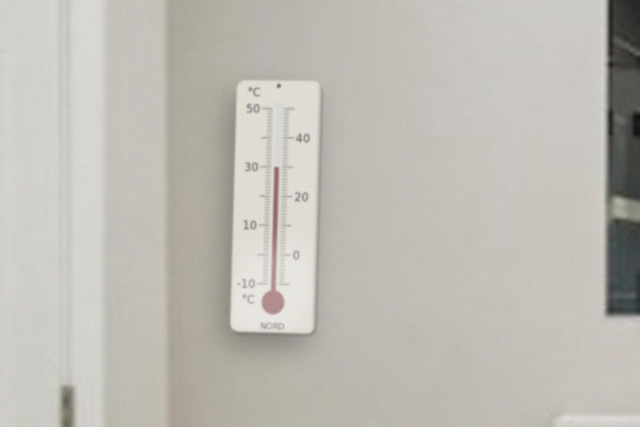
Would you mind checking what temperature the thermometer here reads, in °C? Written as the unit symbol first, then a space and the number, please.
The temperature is °C 30
